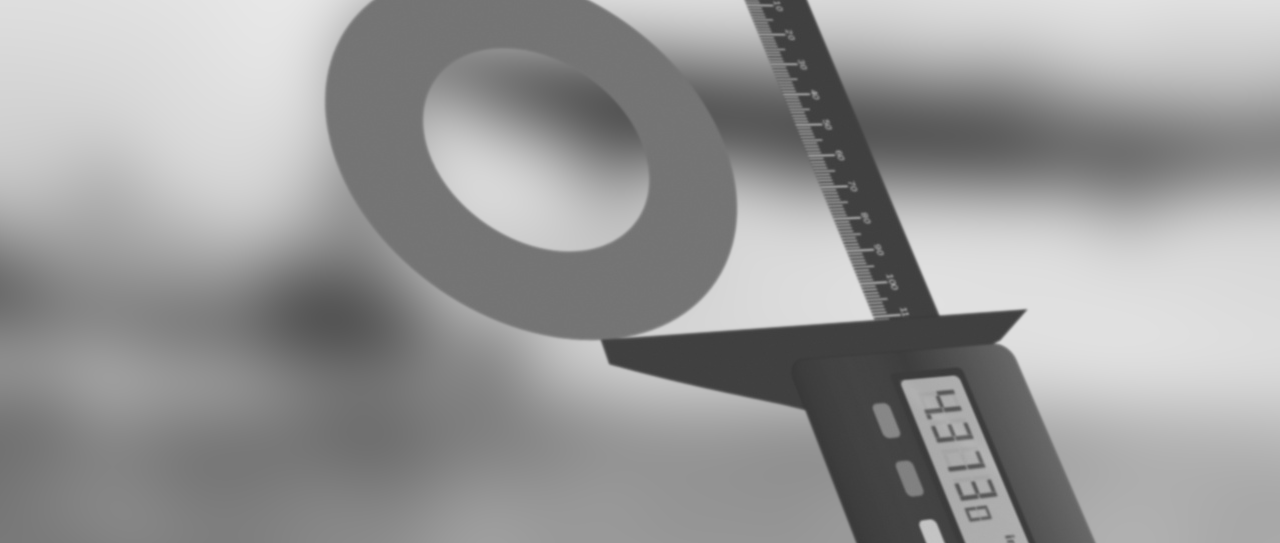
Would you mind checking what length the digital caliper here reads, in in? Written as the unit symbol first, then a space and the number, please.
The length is in 4.3730
